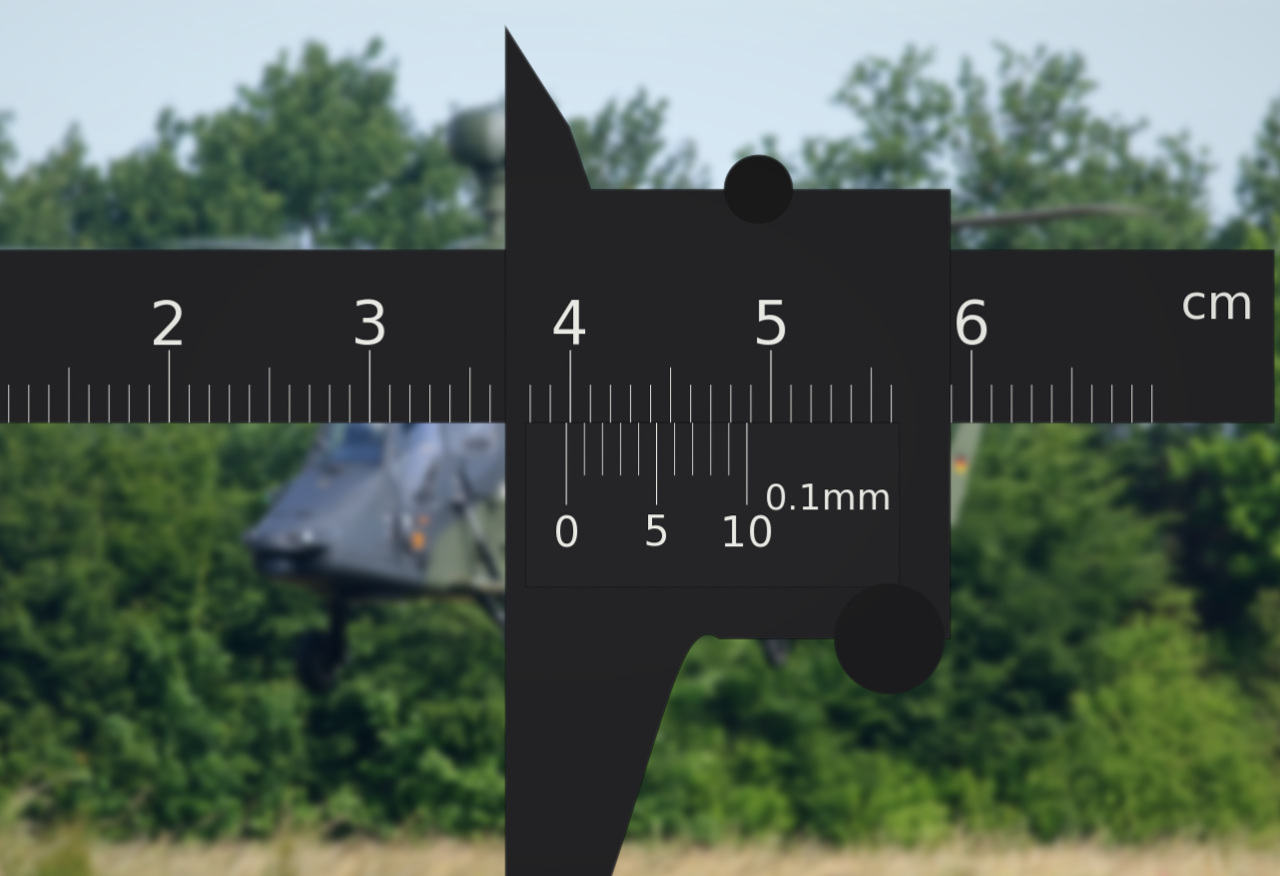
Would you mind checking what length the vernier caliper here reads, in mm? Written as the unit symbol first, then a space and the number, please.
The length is mm 39.8
